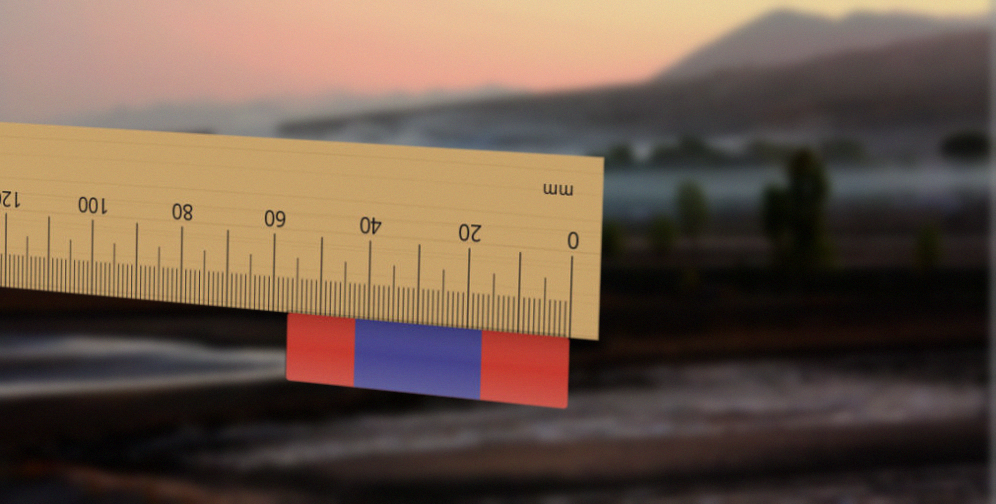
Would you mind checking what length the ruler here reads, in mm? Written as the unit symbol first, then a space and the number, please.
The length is mm 57
